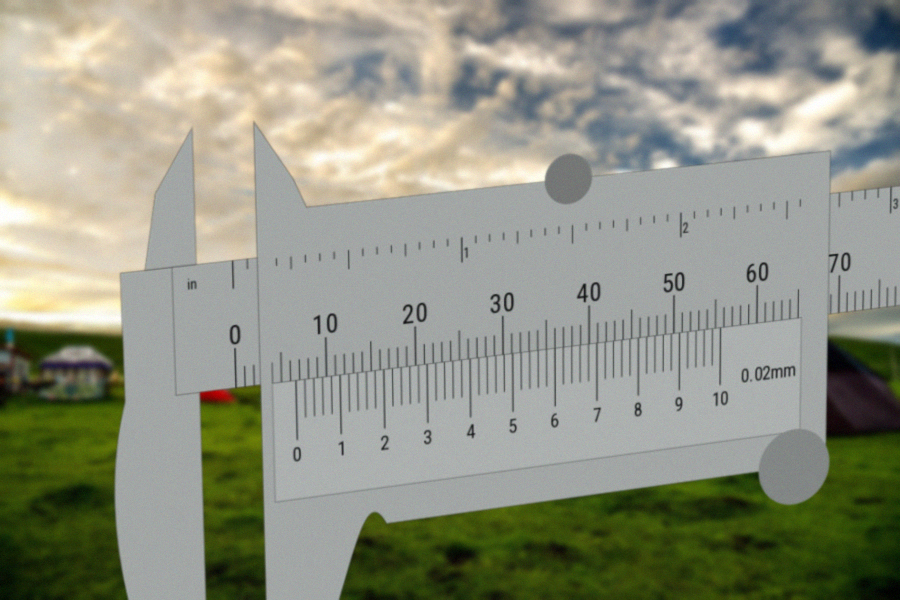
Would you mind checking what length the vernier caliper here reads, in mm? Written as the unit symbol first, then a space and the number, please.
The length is mm 6.6
